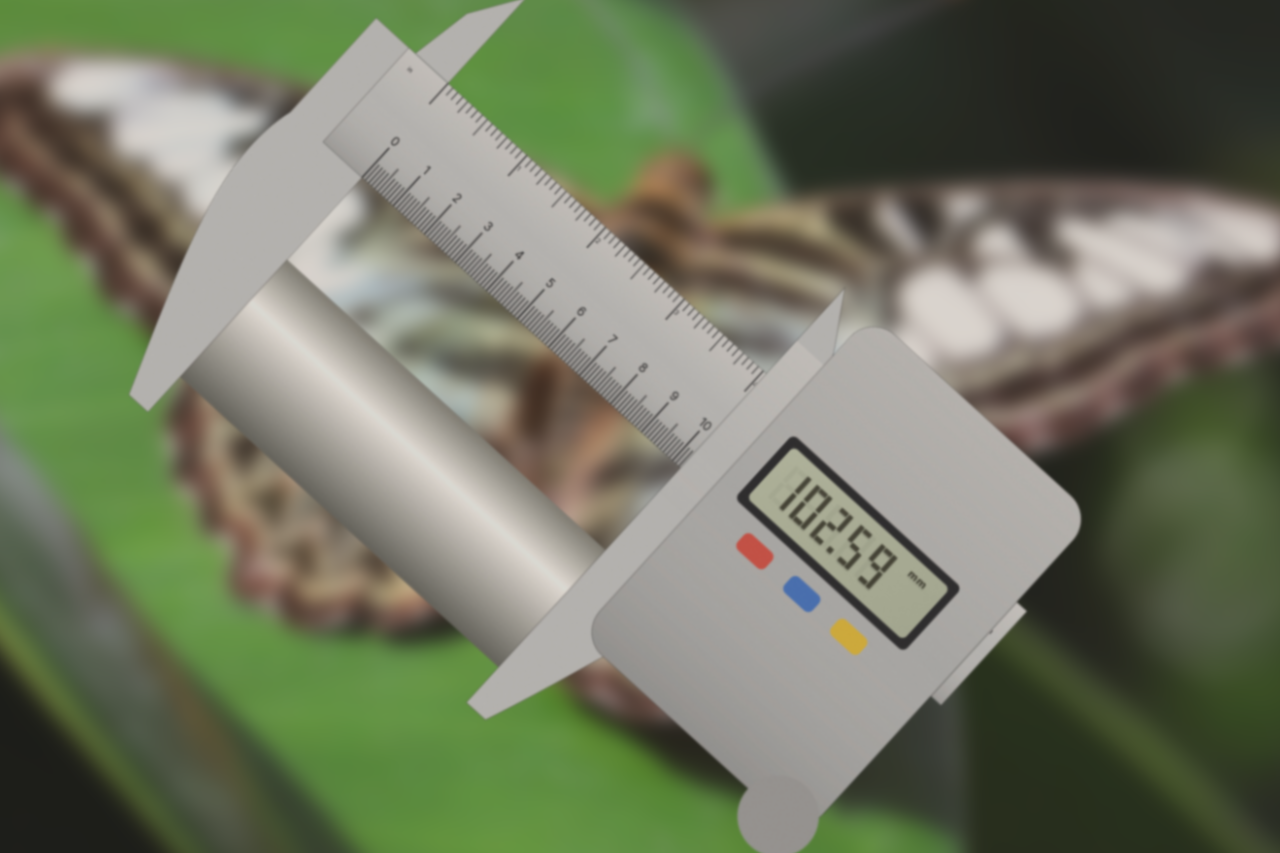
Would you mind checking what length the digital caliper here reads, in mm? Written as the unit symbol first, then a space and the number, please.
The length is mm 102.59
